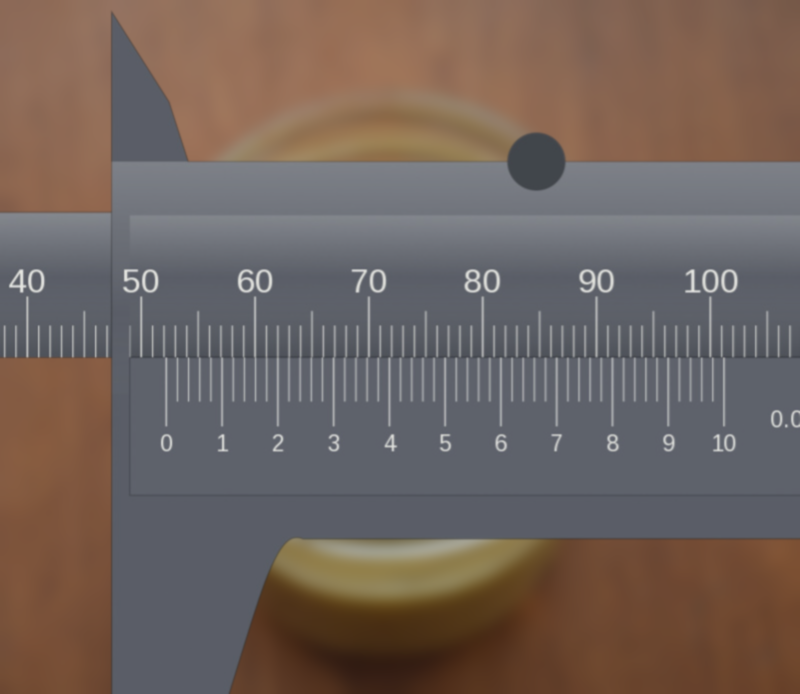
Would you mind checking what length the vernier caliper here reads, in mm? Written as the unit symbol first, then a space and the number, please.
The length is mm 52.2
